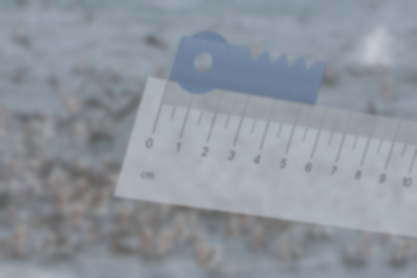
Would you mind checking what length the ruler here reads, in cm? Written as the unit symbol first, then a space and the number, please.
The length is cm 5.5
